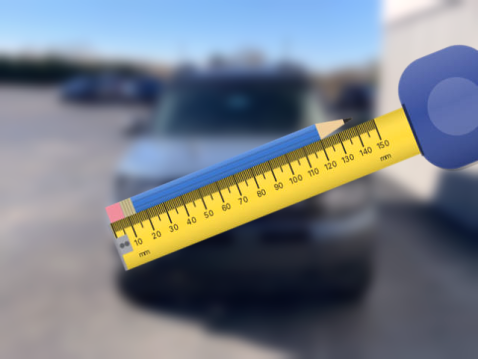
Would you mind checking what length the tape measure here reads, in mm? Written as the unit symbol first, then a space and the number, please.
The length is mm 140
